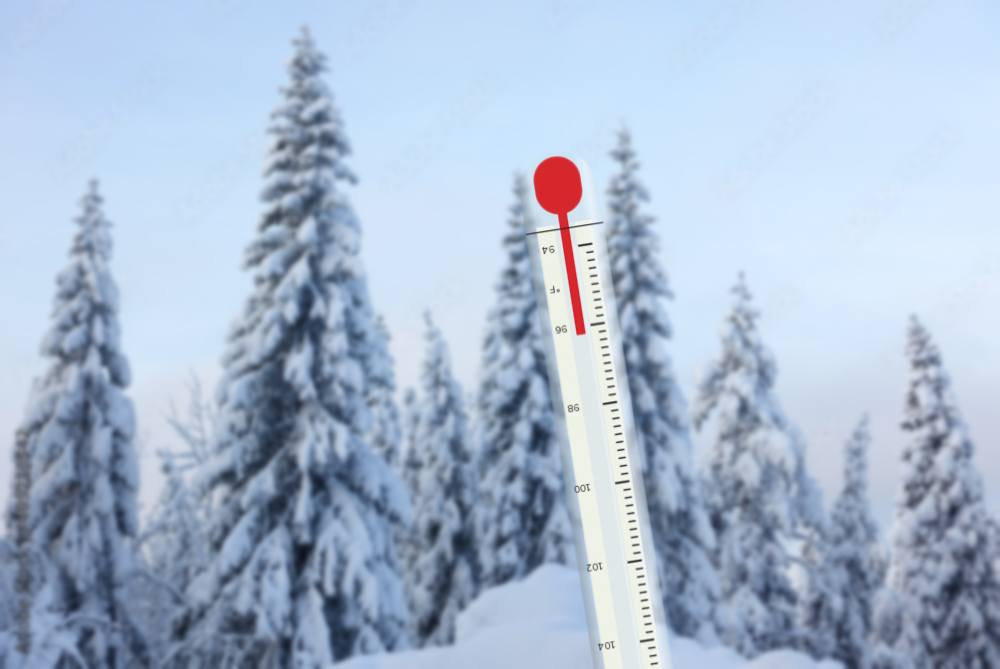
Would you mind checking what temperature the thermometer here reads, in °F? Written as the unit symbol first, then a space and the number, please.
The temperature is °F 96.2
